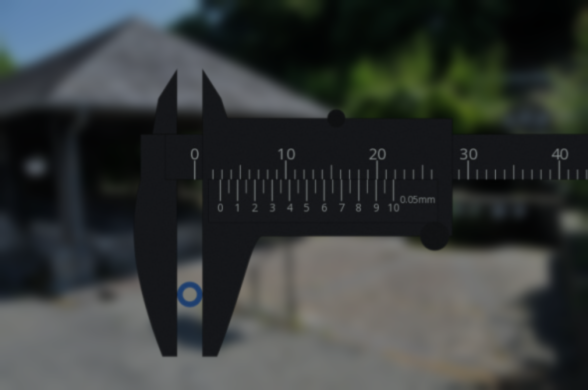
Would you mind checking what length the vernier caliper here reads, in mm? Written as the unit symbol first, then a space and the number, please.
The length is mm 2.8
